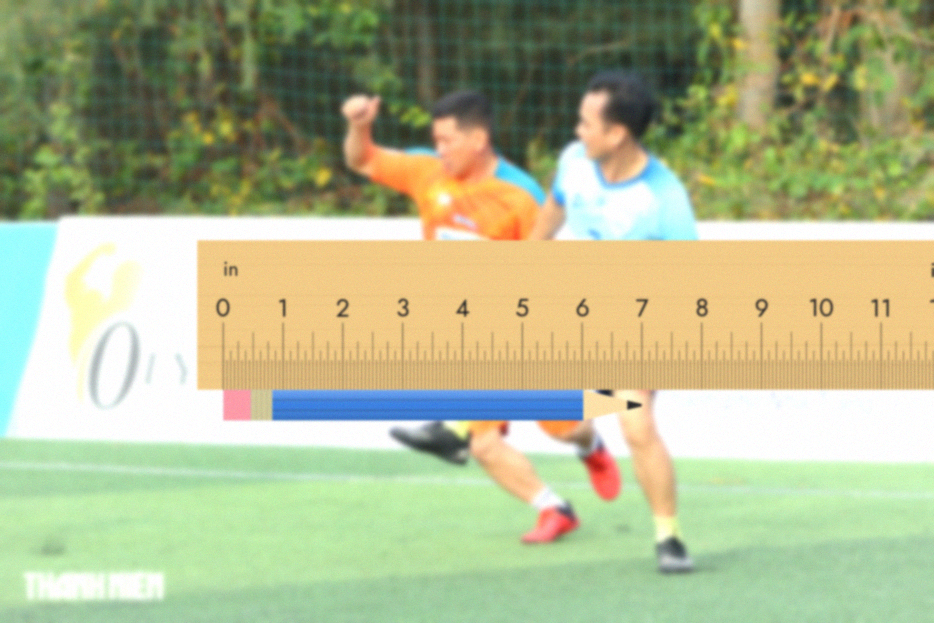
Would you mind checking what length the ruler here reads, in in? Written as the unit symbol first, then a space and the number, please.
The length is in 7
